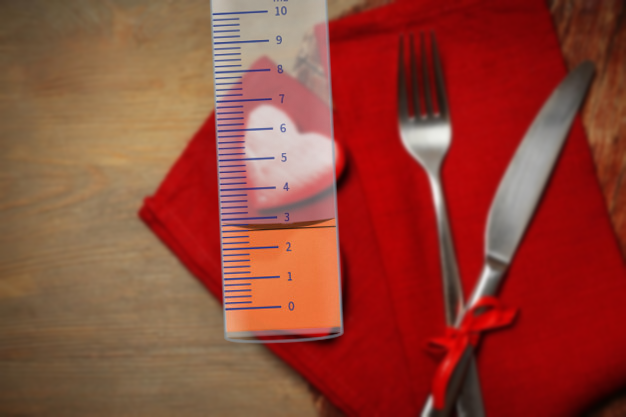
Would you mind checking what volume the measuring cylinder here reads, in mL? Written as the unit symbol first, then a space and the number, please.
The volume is mL 2.6
